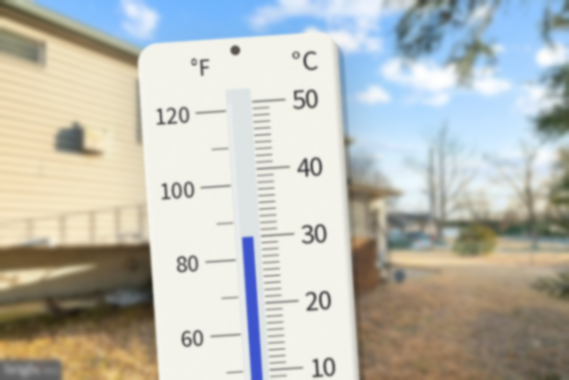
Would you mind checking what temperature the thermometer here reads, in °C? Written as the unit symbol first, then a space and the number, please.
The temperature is °C 30
